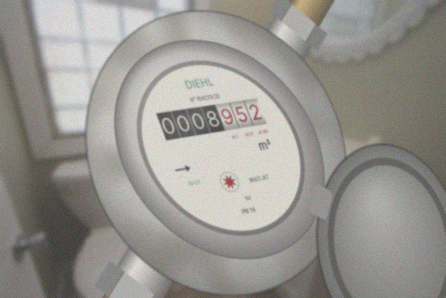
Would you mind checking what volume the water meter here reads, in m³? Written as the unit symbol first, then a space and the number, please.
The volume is m³ 8.952
